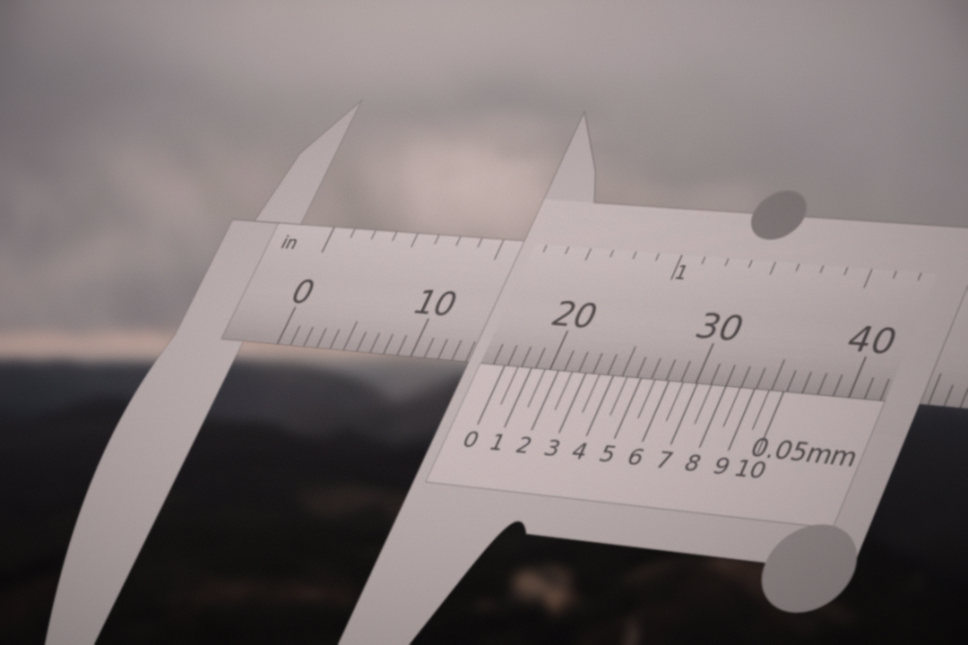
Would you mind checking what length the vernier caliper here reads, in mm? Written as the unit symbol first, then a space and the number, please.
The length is mm 16.8
